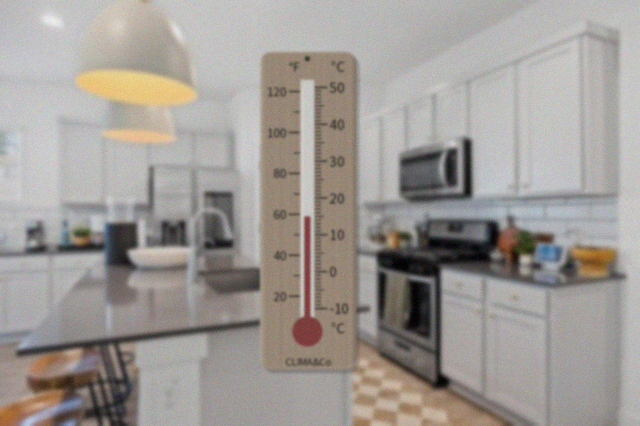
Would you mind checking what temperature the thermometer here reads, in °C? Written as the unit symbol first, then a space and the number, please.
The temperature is °C 15
